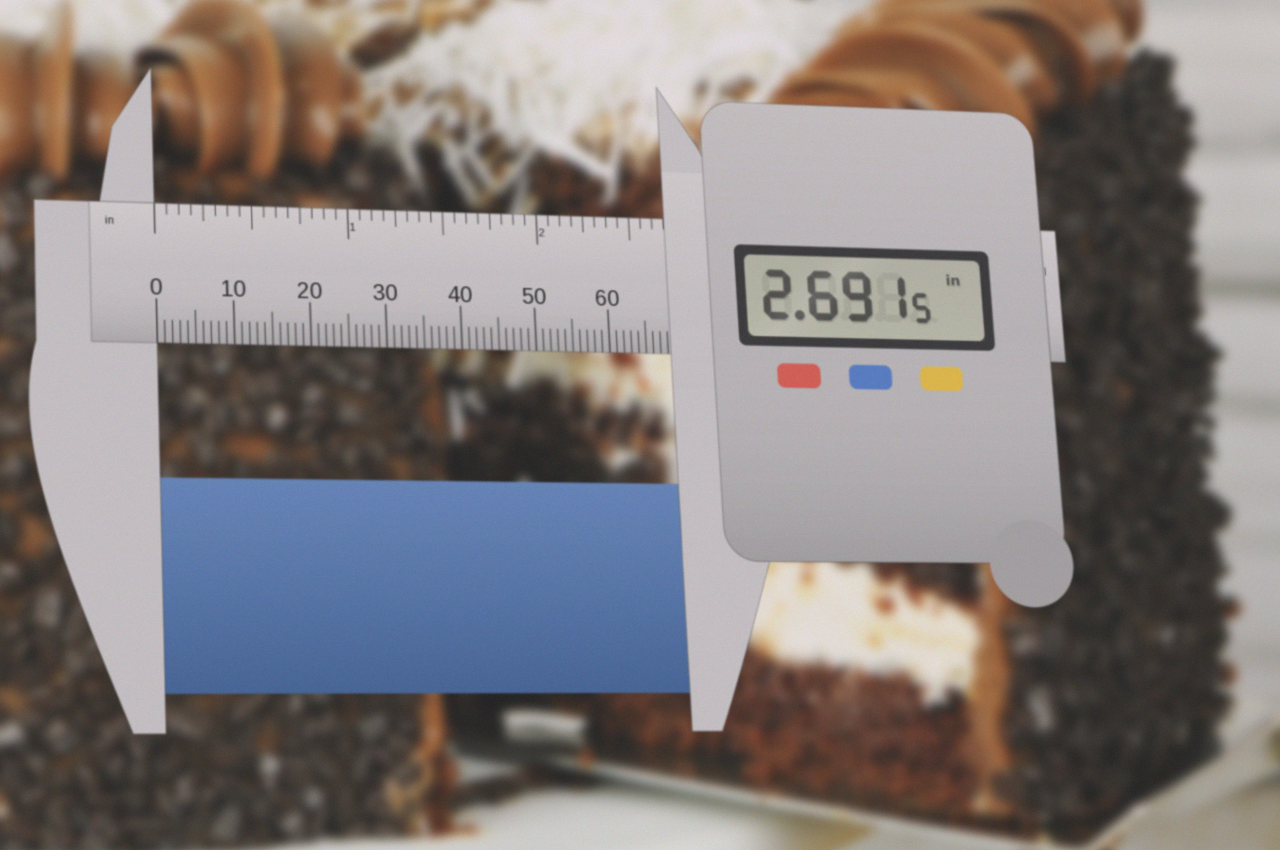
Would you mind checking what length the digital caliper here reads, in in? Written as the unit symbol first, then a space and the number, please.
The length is in 2.6915
